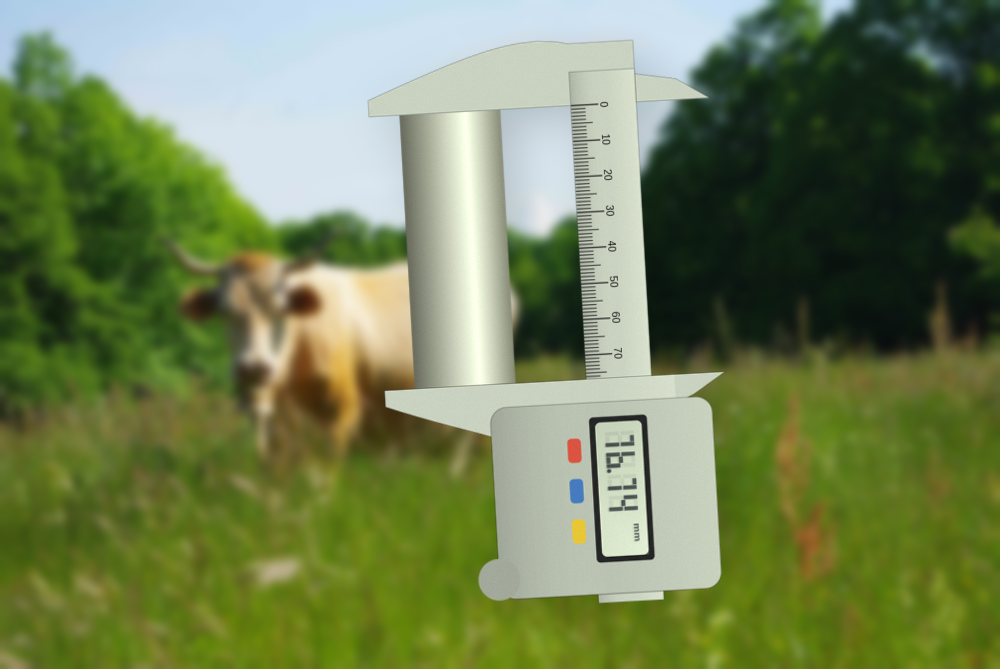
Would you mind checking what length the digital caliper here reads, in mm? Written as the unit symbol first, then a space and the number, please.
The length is mm 76.74
